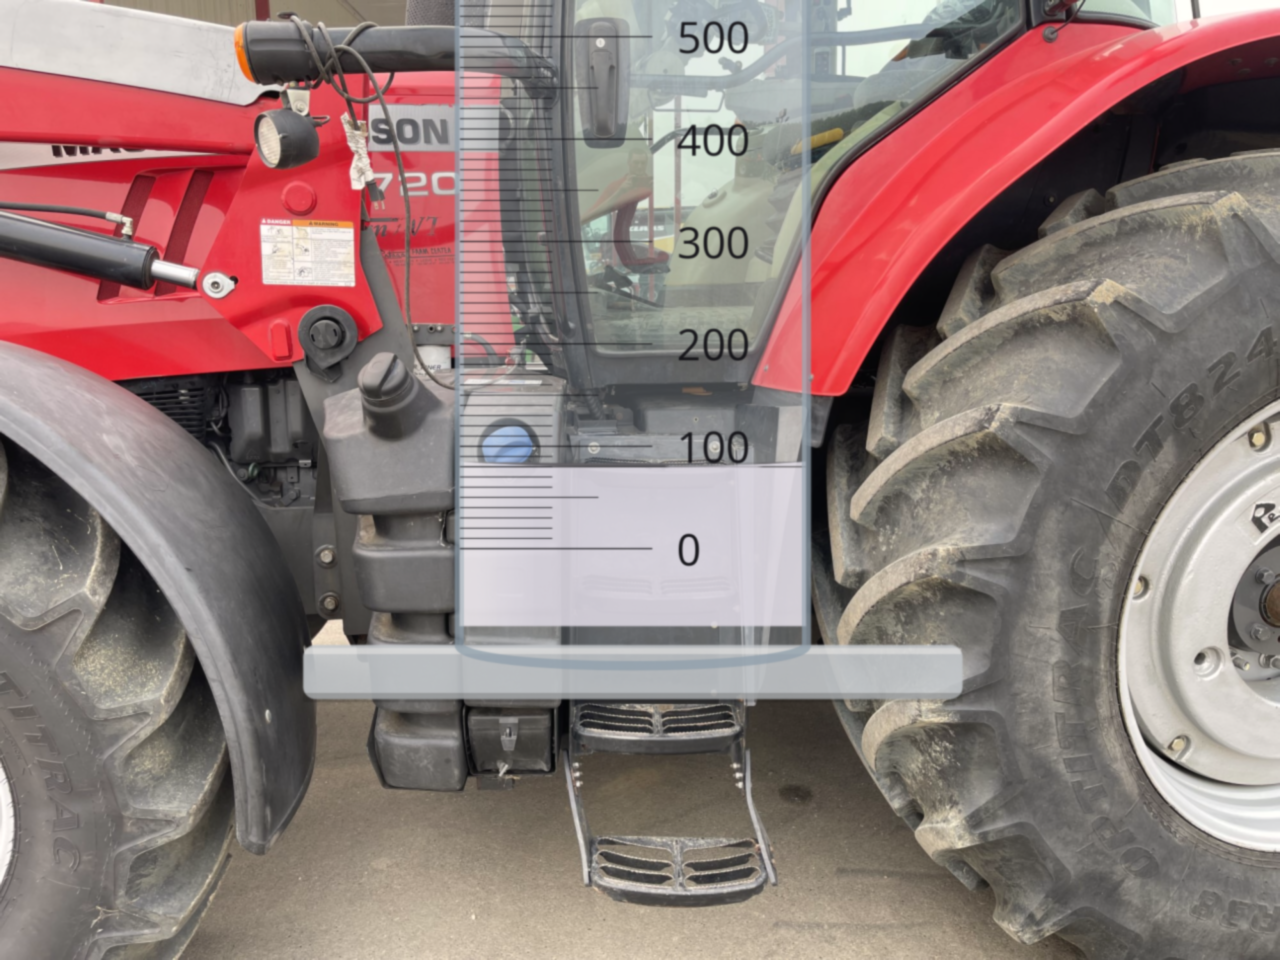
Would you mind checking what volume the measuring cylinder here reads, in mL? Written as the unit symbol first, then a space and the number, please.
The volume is mL 80
